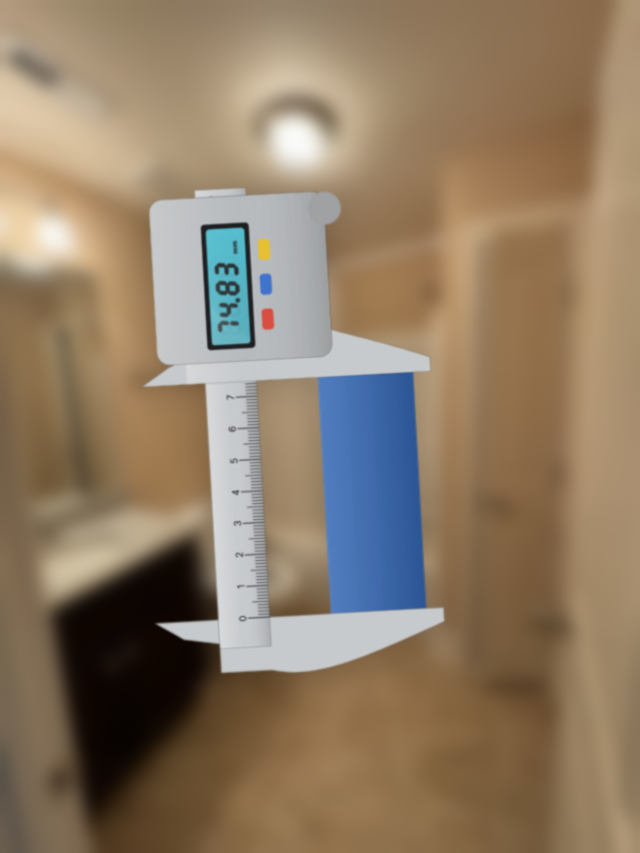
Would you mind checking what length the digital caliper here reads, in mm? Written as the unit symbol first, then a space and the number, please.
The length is mm 74.83
